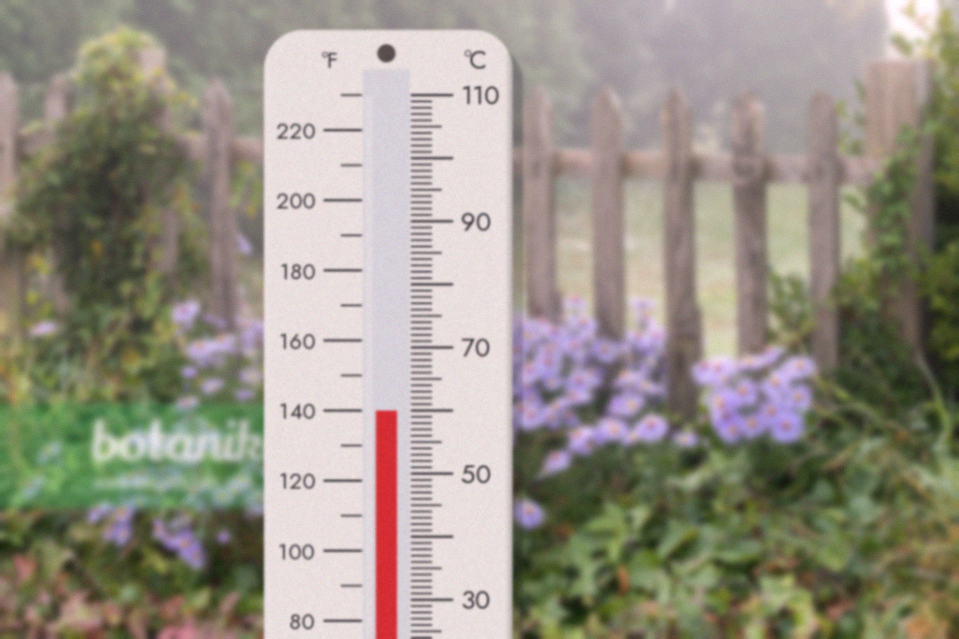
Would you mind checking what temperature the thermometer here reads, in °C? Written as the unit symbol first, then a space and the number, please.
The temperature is °C 60
